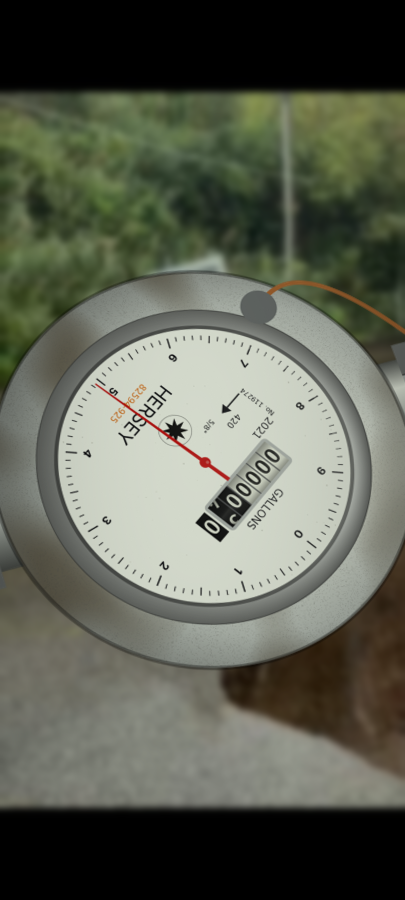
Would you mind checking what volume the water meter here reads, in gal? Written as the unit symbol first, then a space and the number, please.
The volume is gal 34.9
